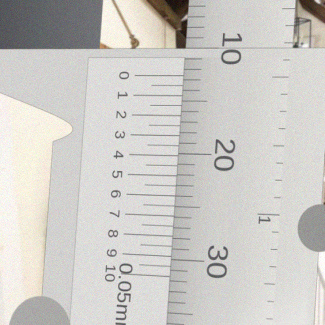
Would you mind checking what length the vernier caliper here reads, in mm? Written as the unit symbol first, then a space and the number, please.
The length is mm 12.6
